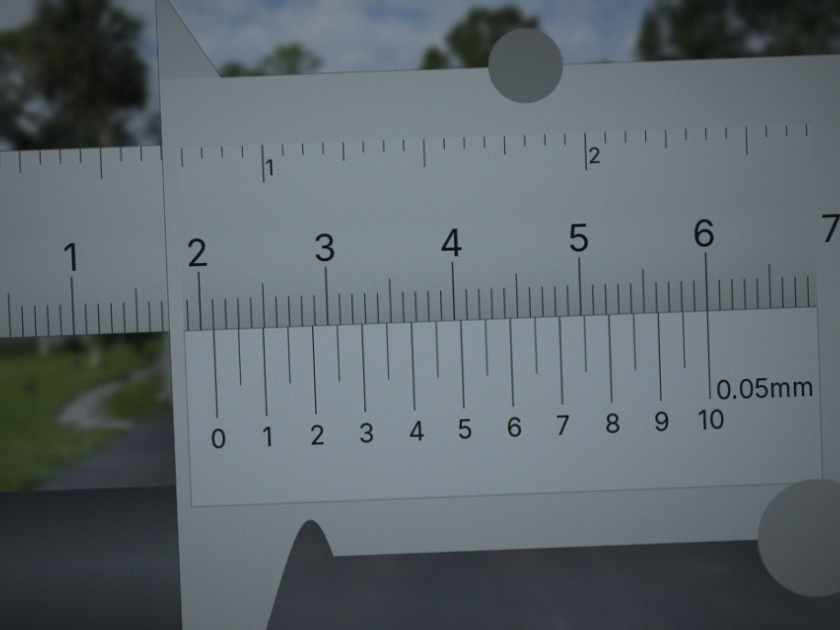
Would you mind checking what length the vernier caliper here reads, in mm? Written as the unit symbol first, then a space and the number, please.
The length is mm 21.0
